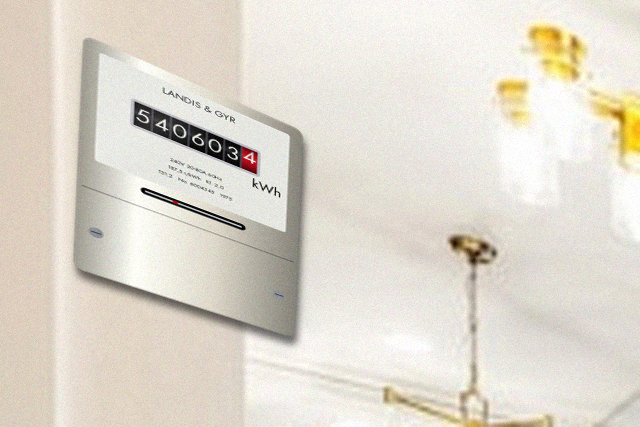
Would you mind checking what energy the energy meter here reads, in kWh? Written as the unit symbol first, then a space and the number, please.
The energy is kWh 540603.4
